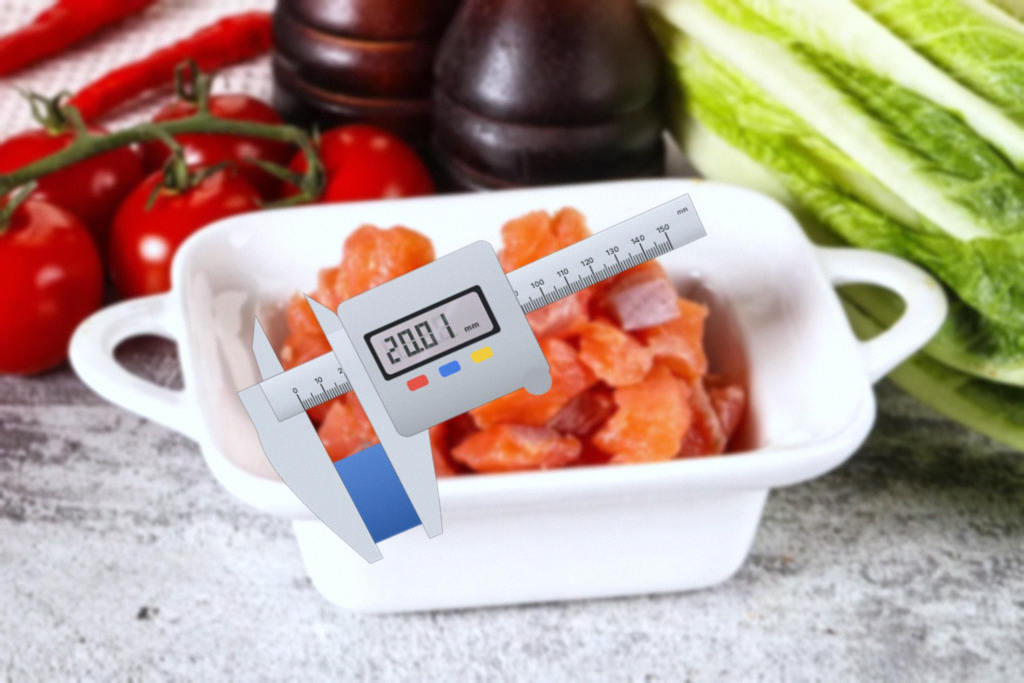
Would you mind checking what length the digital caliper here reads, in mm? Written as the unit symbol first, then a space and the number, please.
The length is mm 20.01
